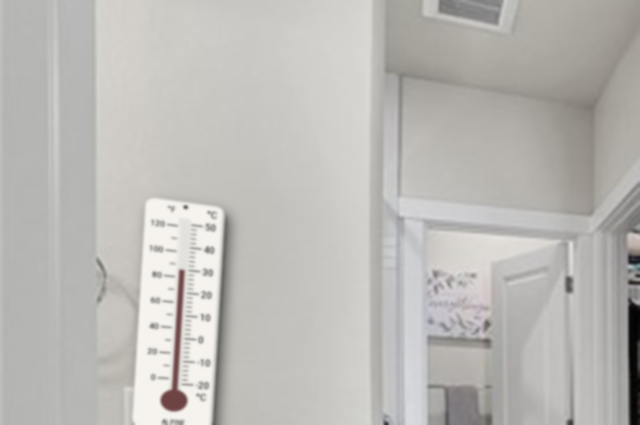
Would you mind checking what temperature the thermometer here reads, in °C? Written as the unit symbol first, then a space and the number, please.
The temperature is °C 30
